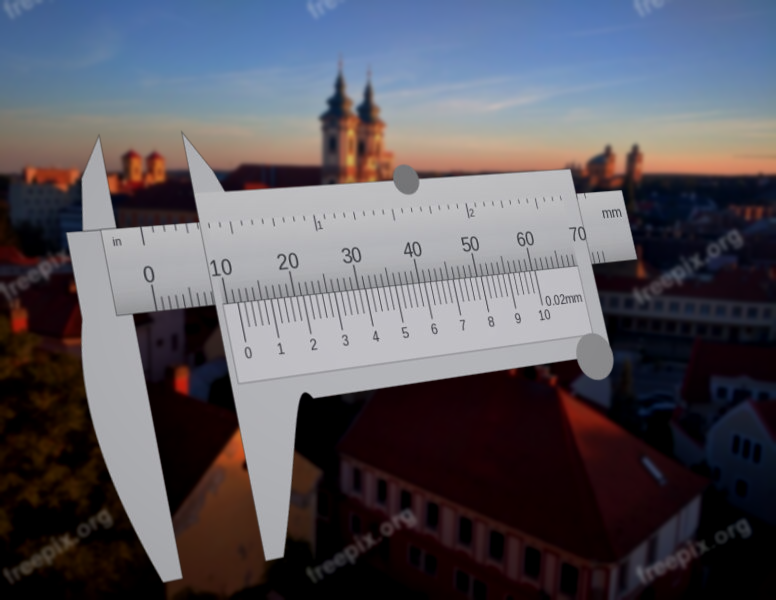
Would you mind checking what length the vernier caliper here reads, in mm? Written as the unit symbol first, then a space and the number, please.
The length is mm 11.5
